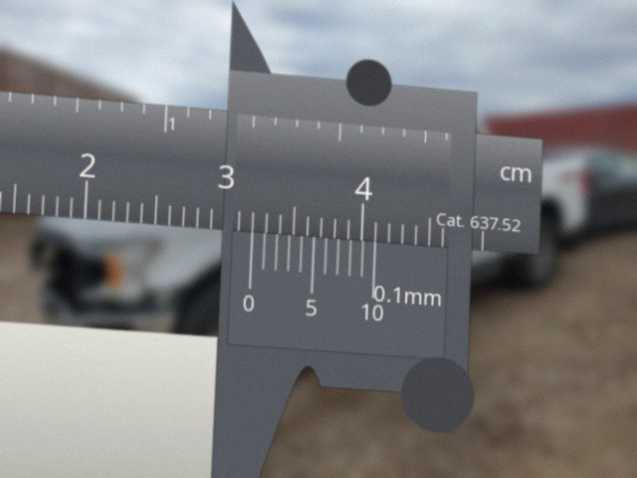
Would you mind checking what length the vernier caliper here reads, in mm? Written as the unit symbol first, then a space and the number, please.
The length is mm 32.0
